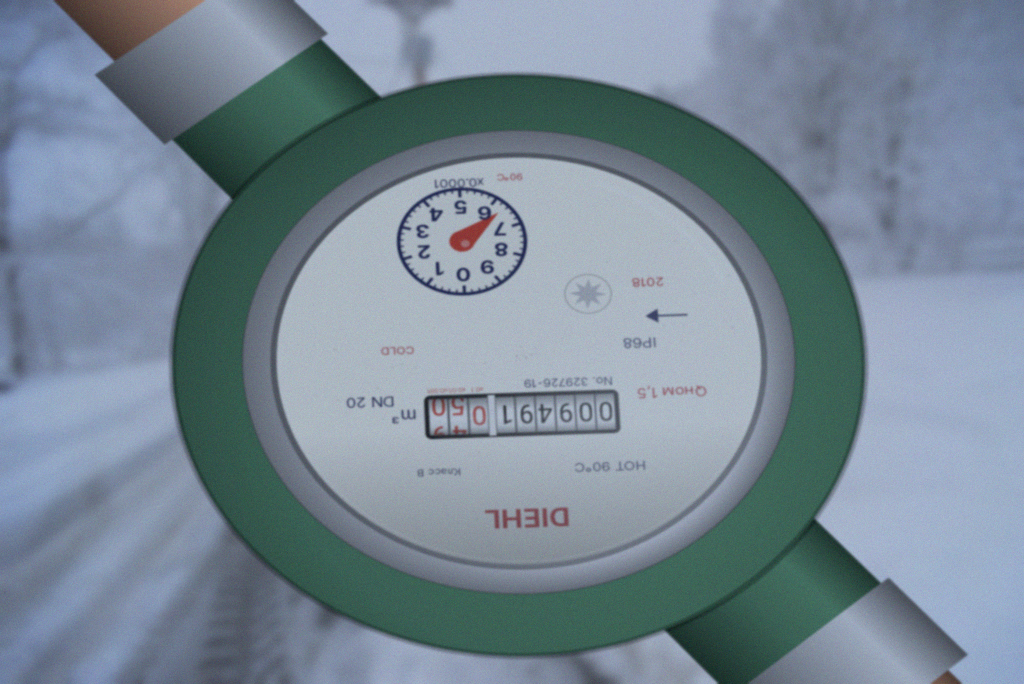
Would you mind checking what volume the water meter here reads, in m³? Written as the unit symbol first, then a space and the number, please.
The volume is m³ 9491.0496
